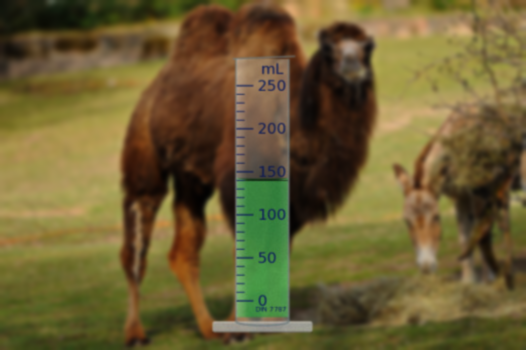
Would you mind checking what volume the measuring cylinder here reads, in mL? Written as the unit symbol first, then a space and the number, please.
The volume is mL 140
